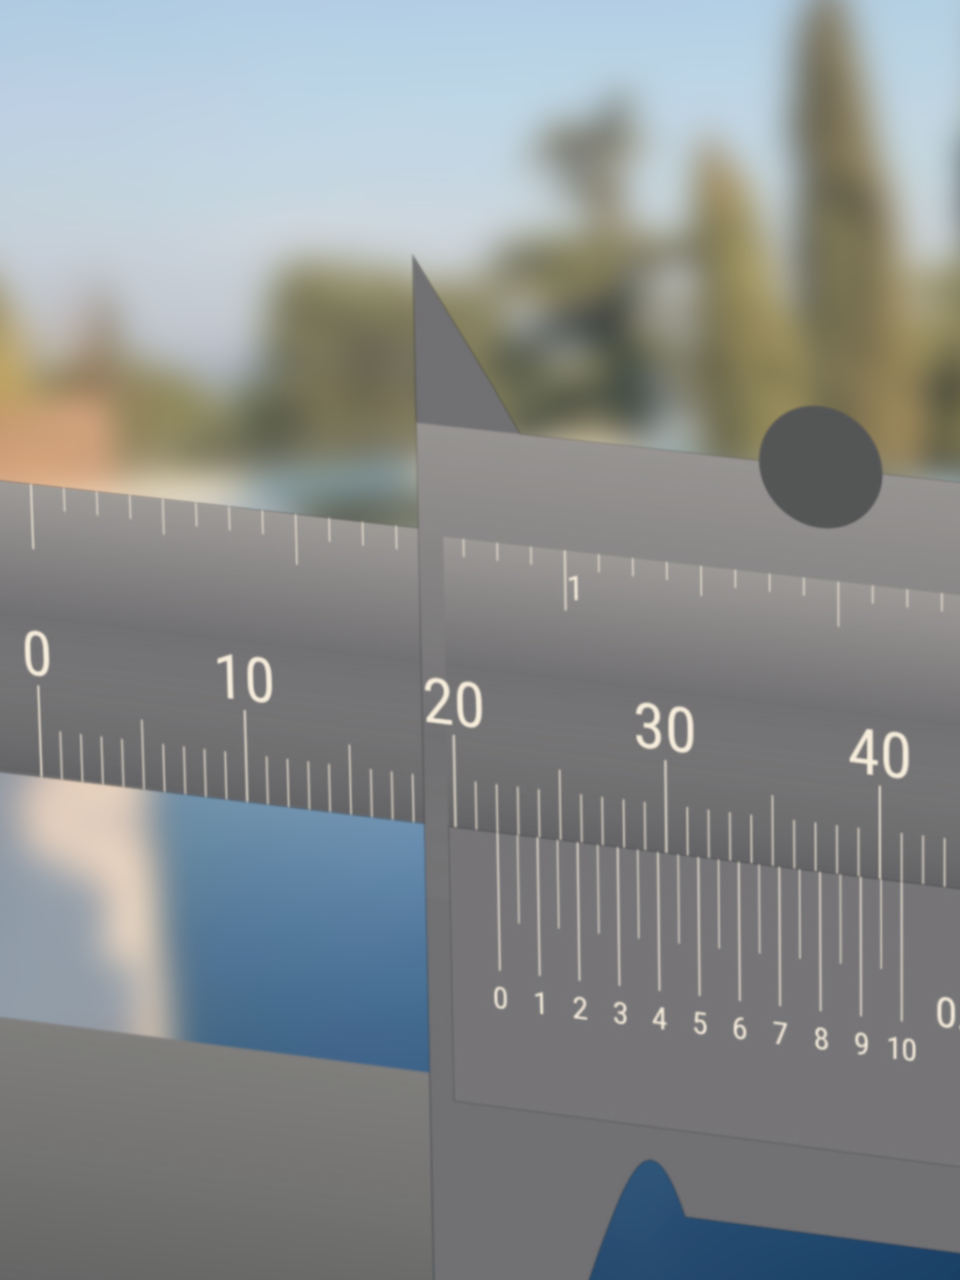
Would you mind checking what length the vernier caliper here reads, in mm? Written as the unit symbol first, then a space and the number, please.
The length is mm 22.0
